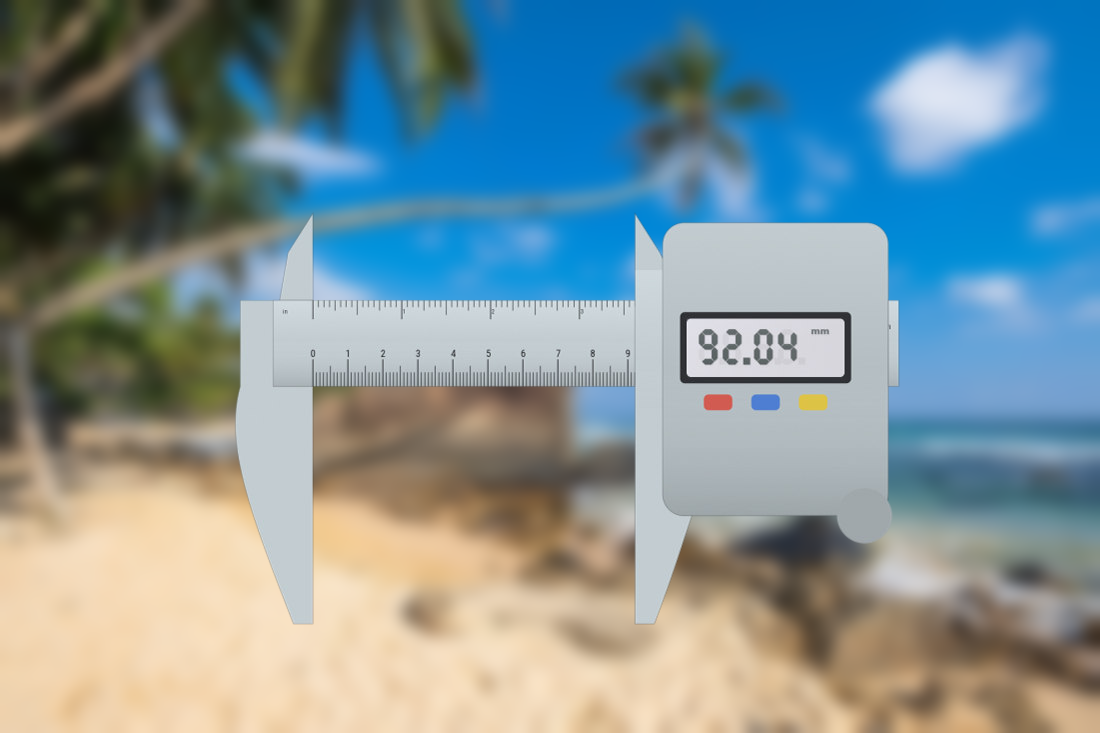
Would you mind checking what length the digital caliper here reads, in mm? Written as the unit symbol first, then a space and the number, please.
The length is mm 92.04
